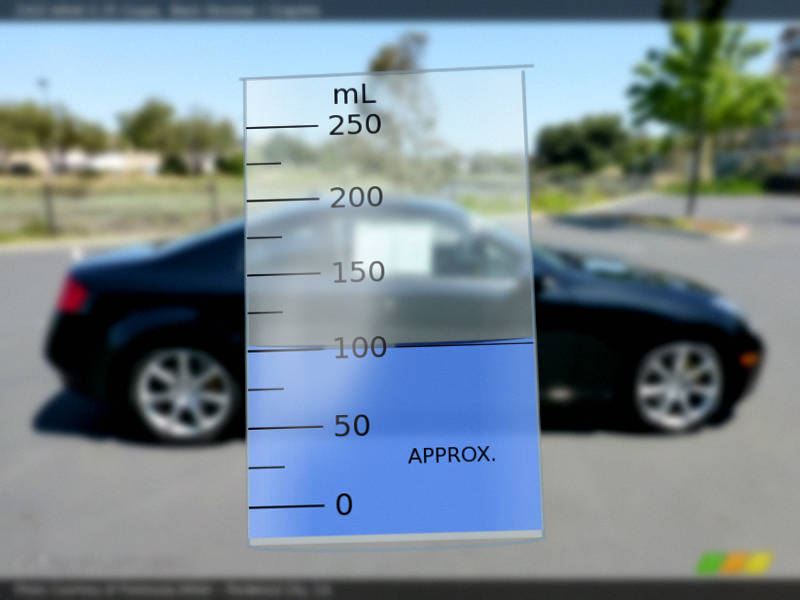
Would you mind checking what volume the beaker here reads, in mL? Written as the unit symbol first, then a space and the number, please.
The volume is mL 100
